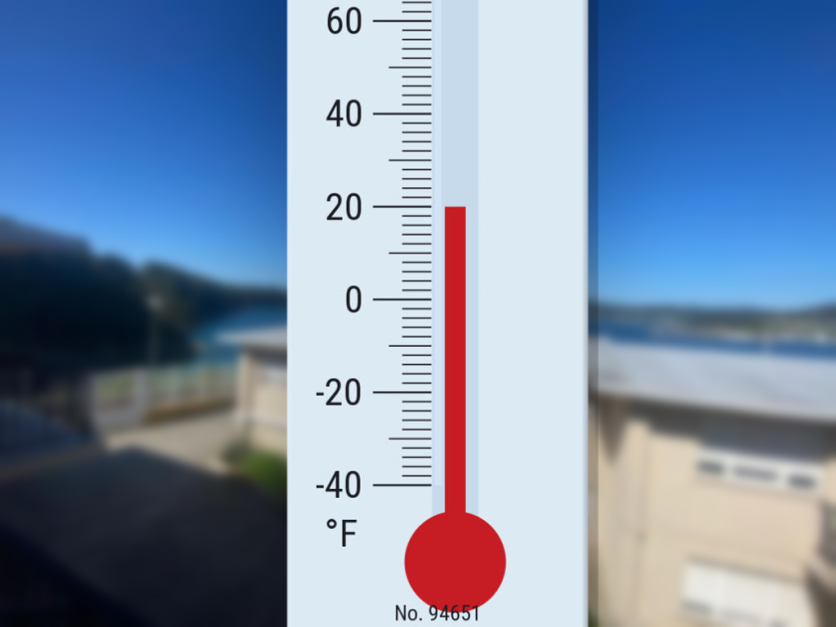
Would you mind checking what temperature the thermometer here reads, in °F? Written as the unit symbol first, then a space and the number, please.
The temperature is °F 20
